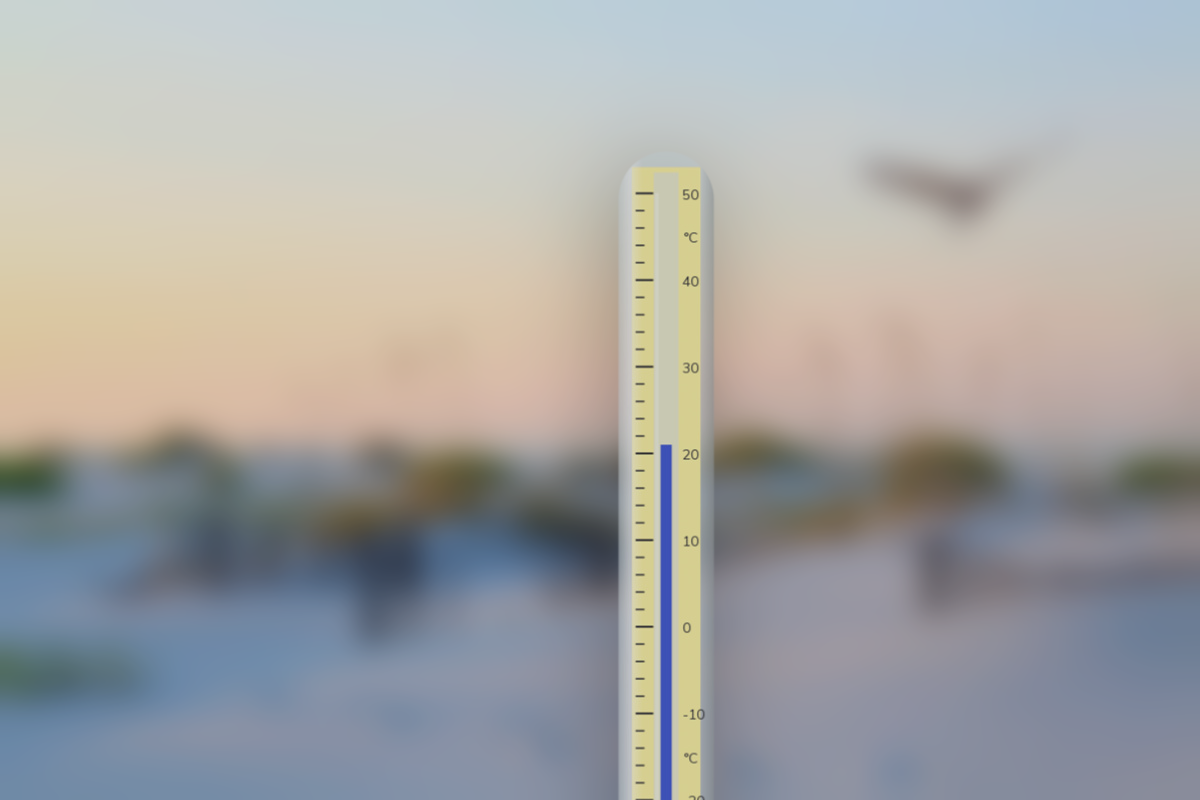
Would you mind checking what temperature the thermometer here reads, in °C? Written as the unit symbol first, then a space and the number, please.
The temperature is °C 21
